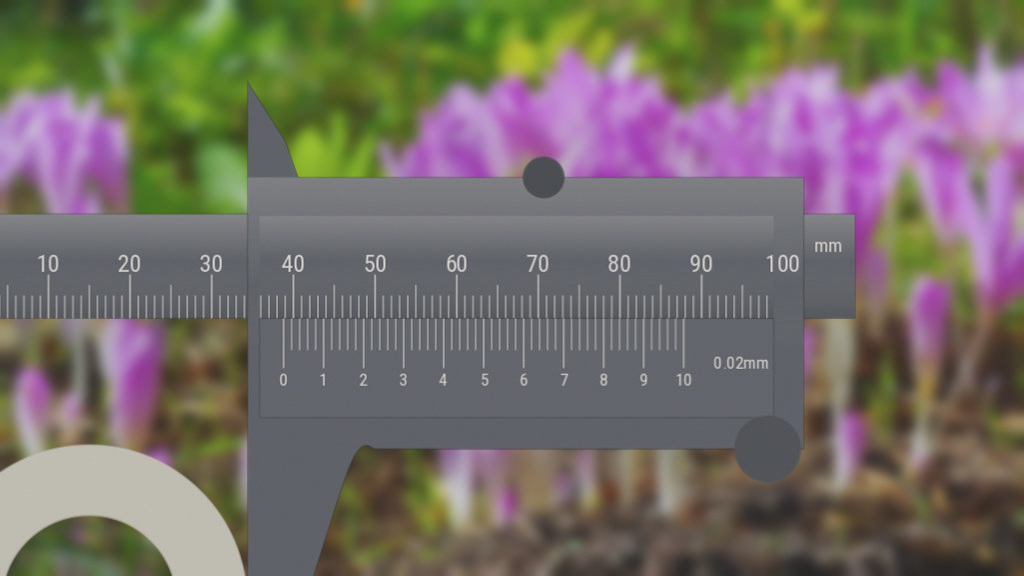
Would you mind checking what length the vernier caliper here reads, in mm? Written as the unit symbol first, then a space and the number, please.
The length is mm 38.8
